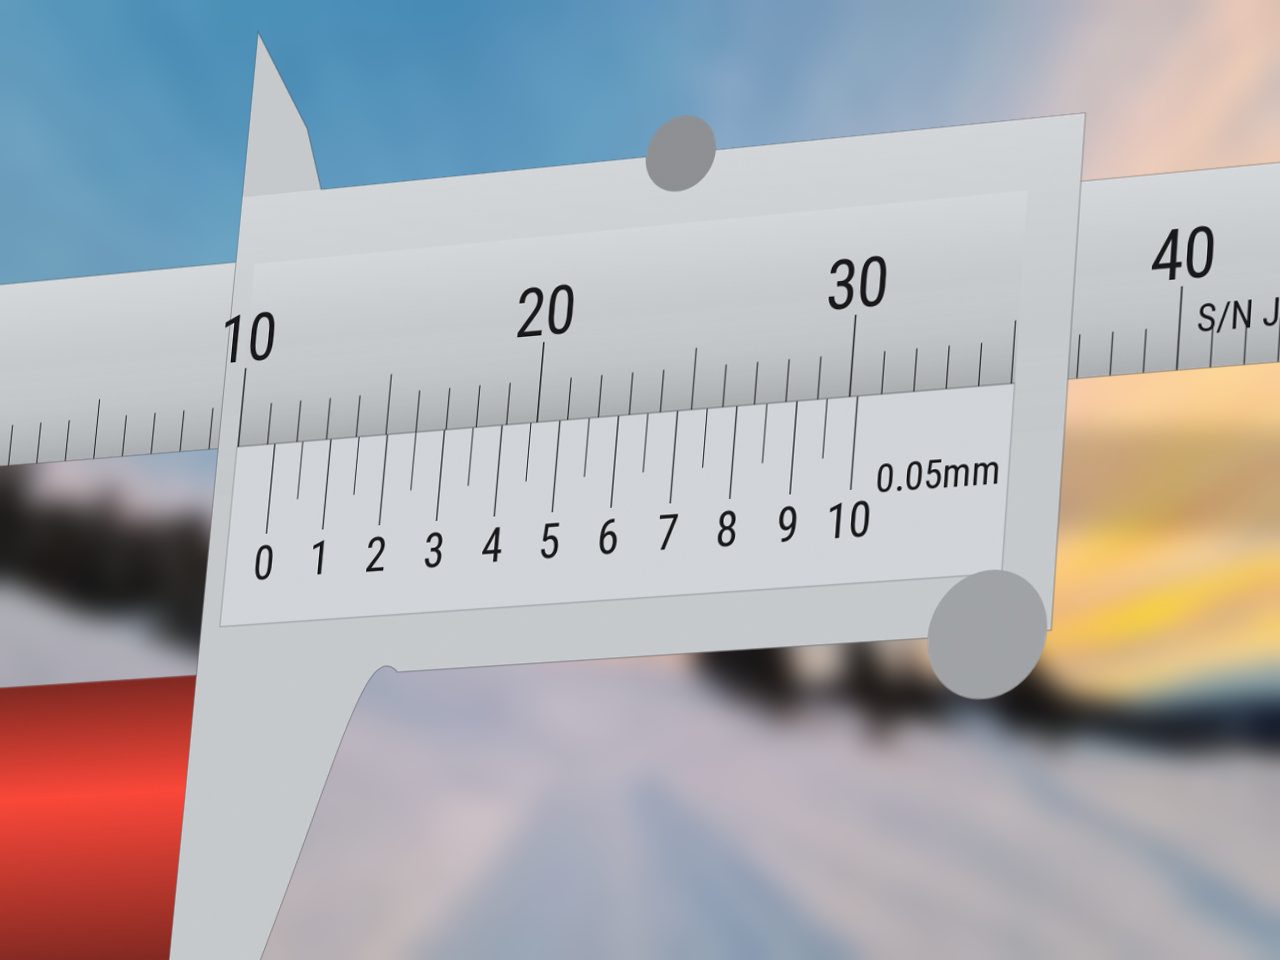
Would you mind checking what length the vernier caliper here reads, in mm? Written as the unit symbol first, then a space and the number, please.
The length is mm 11.25
